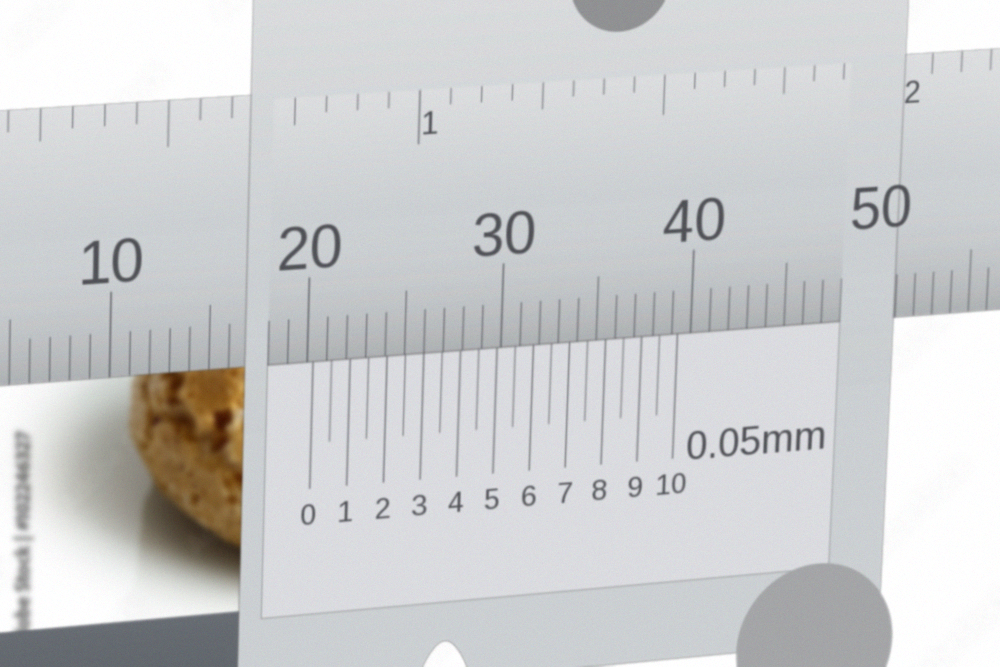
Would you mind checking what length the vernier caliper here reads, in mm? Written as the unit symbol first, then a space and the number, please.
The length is mm 20.3
